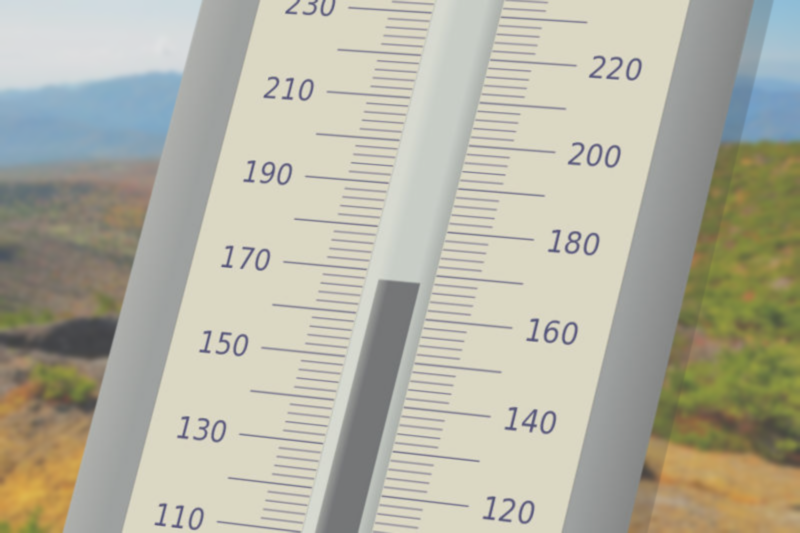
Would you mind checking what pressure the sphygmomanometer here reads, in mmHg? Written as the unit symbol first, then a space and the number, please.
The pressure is mmHg 168
